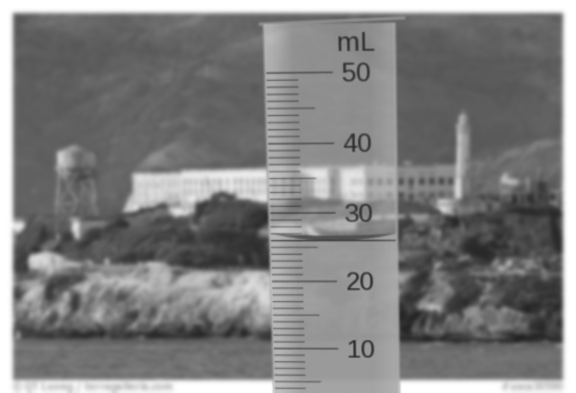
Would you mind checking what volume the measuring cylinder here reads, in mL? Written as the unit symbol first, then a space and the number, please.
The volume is mL 26
